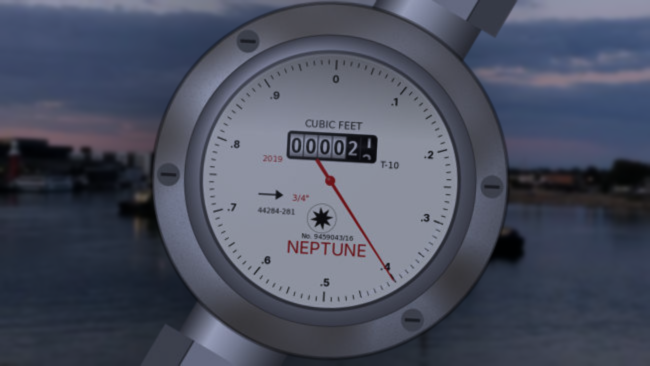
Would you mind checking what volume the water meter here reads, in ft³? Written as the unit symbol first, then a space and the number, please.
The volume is ft³ 21.40
